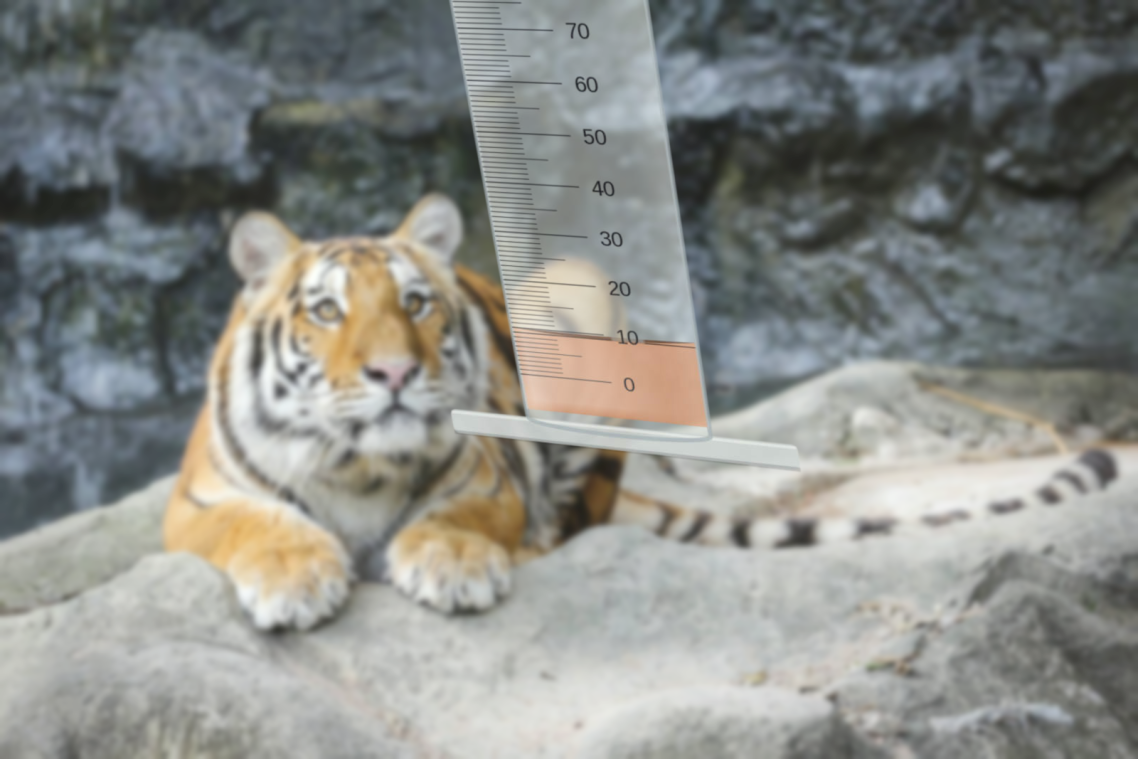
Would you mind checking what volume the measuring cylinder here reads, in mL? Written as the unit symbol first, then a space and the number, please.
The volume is mL 9
